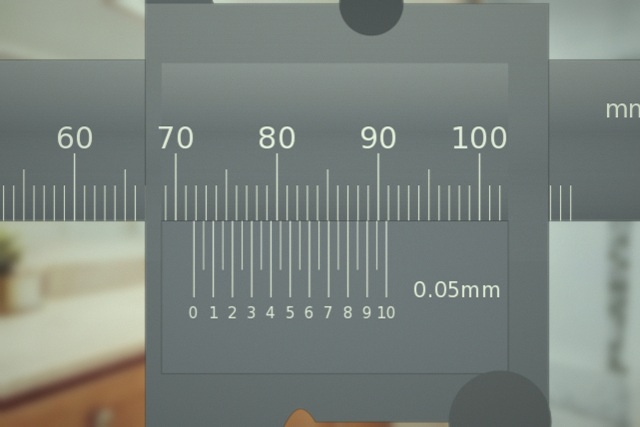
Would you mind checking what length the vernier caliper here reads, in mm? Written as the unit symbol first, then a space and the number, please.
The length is mm 71.8
